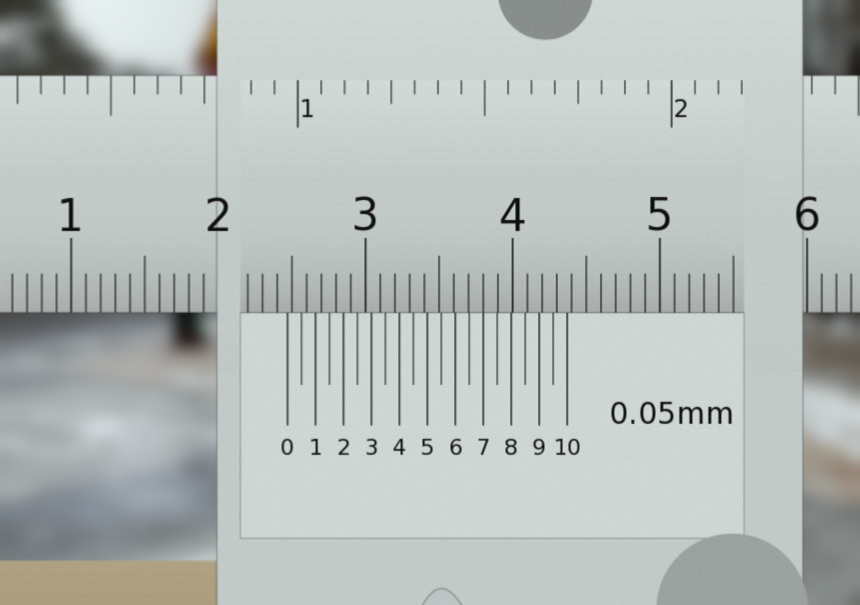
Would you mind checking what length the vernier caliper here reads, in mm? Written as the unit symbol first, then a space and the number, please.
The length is mm 24.7
